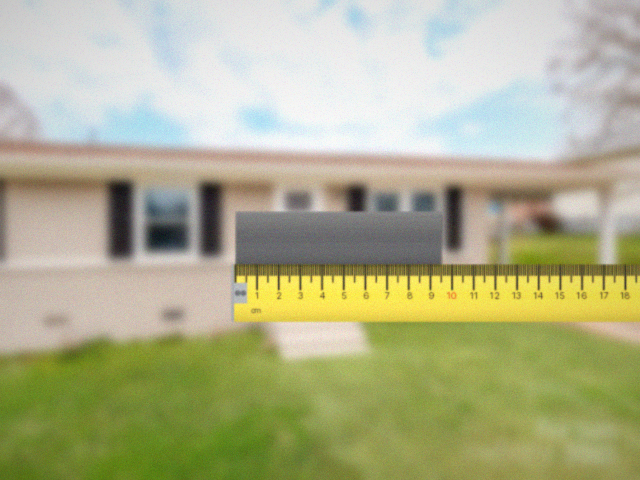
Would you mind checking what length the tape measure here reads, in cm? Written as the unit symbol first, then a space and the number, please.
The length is cm 9.5
